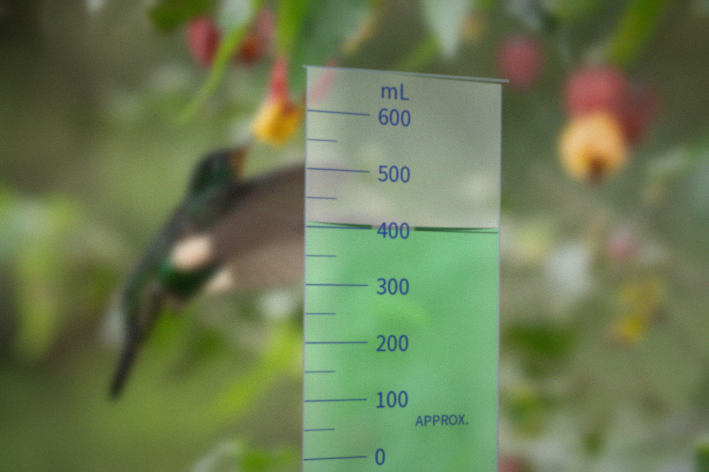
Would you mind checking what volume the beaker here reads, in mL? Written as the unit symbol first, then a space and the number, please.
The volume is mL 400
